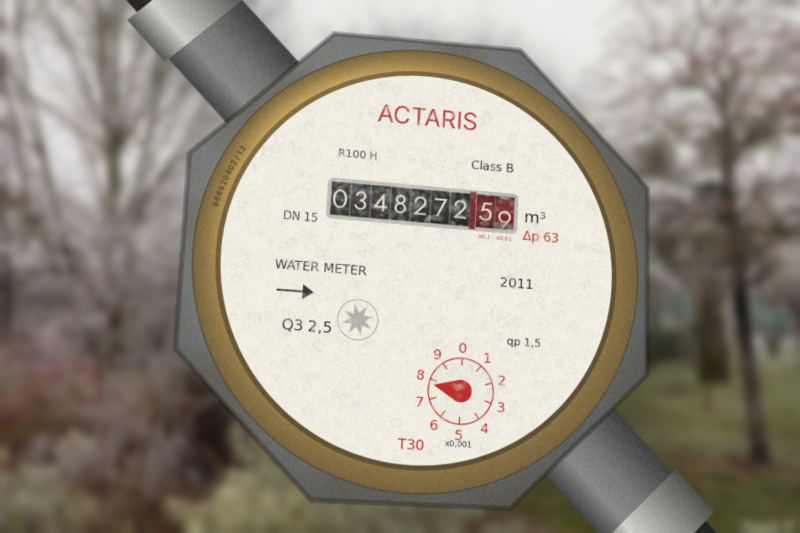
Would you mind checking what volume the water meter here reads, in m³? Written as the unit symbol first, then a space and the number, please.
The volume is m³ 348272.587
